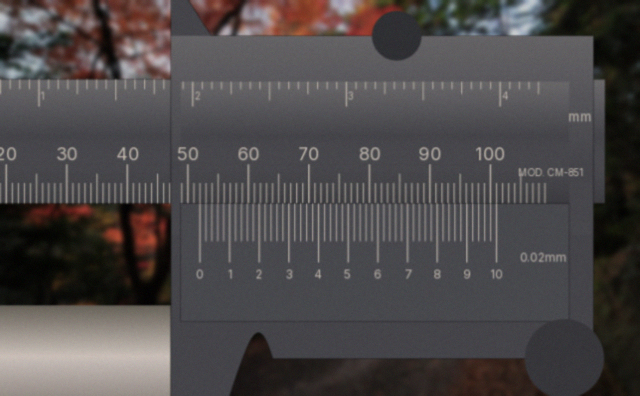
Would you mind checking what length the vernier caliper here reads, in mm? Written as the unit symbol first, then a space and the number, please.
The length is mm 52.0
